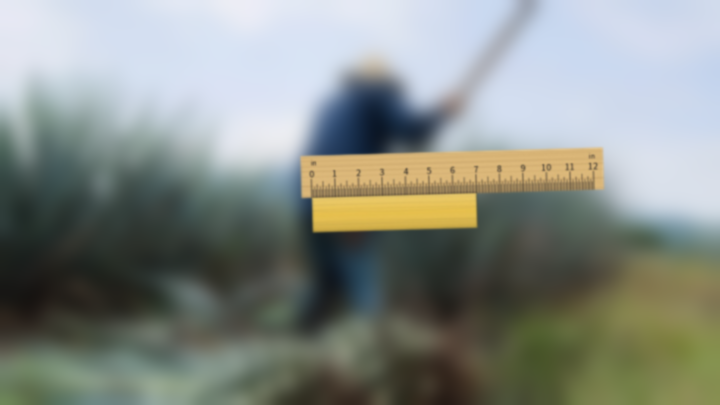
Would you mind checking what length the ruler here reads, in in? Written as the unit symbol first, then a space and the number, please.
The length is in 7
